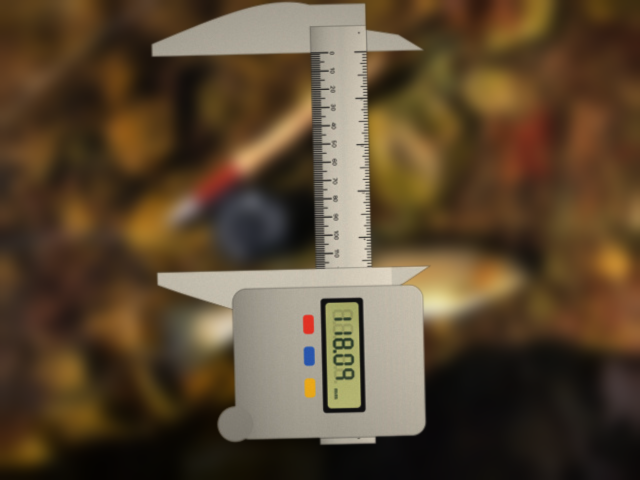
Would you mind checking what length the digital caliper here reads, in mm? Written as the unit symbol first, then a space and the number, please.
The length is mm 118.09
